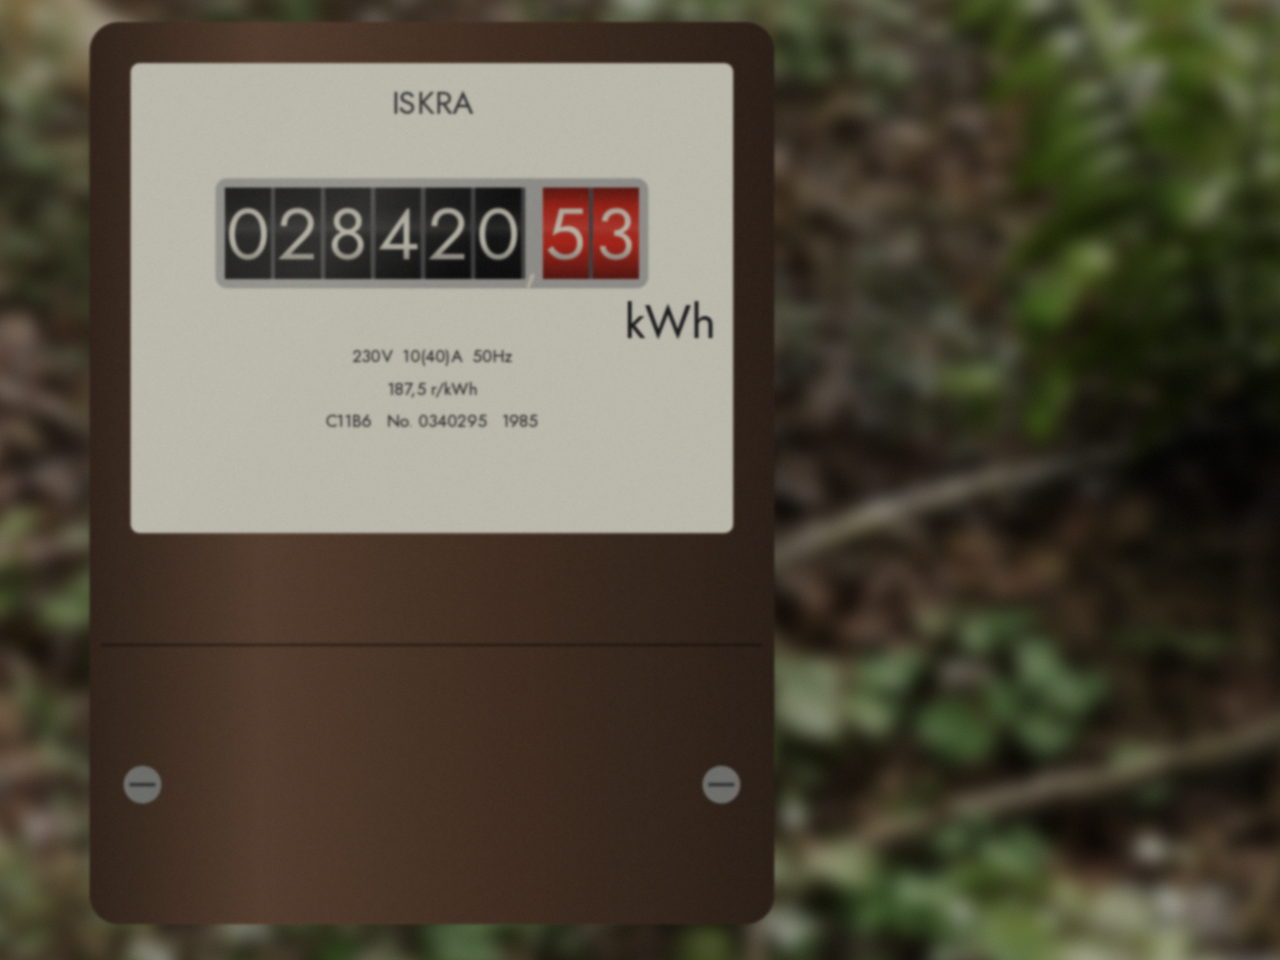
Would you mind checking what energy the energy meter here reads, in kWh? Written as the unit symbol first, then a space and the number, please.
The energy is kWh 28420.53
